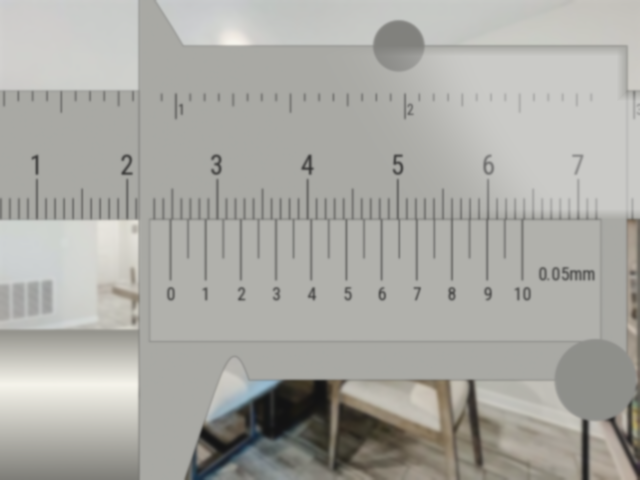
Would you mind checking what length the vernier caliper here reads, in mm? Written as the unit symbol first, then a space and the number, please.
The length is mm 24.8
